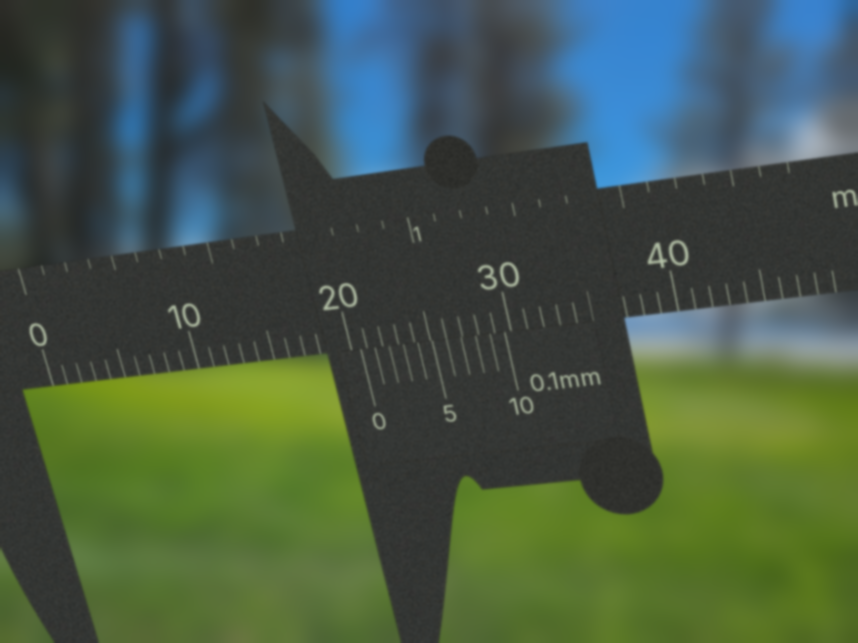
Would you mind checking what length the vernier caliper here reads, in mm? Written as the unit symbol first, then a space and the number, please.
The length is mm 20.6
